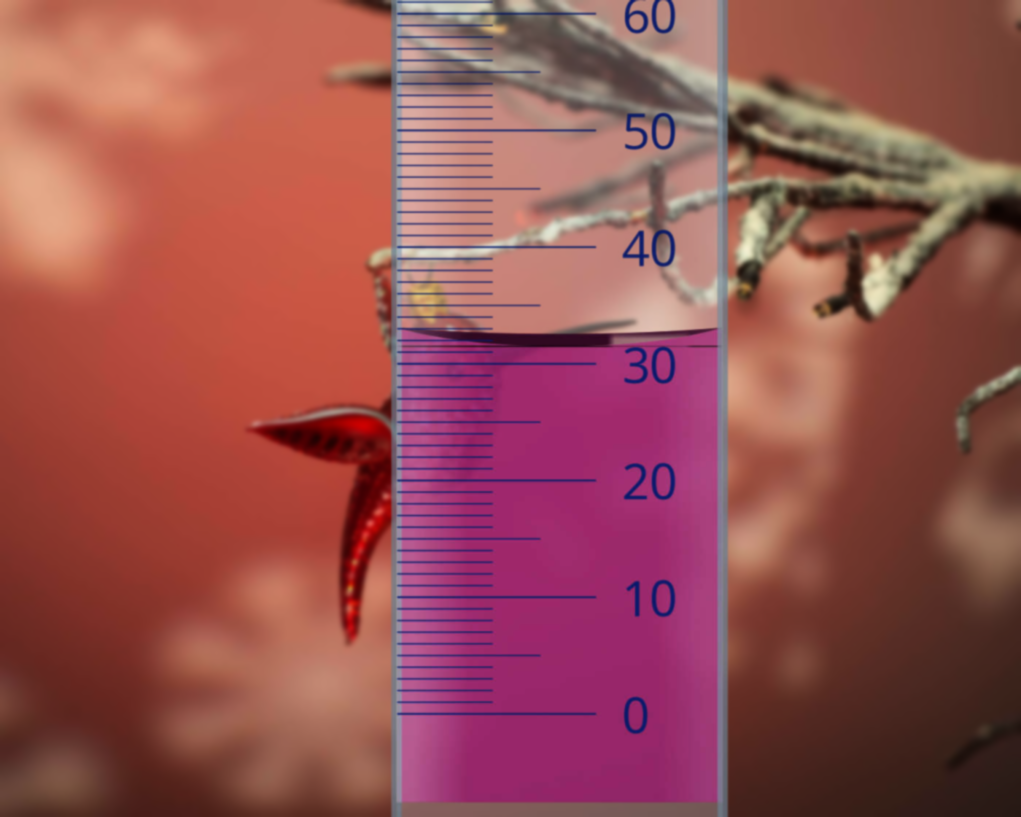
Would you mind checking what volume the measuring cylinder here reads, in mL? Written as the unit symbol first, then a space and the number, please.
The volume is mL 31.5
